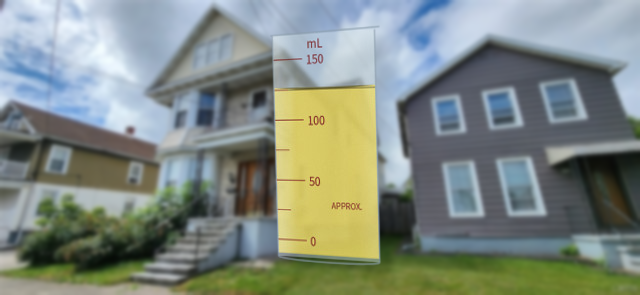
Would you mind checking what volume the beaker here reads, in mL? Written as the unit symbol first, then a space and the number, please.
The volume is mL 125
